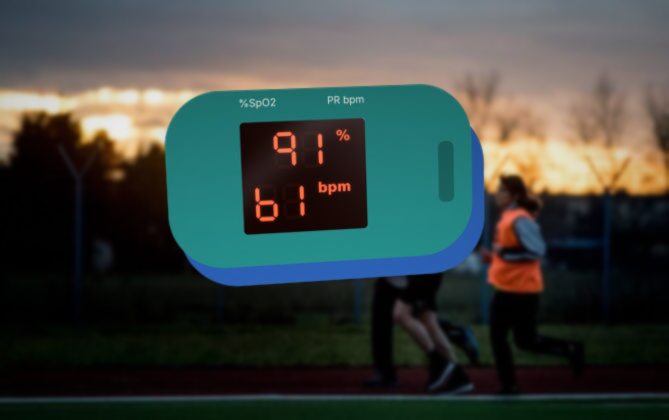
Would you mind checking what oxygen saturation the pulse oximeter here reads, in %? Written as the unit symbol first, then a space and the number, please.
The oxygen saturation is % 91
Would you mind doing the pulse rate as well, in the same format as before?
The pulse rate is bpm 61
